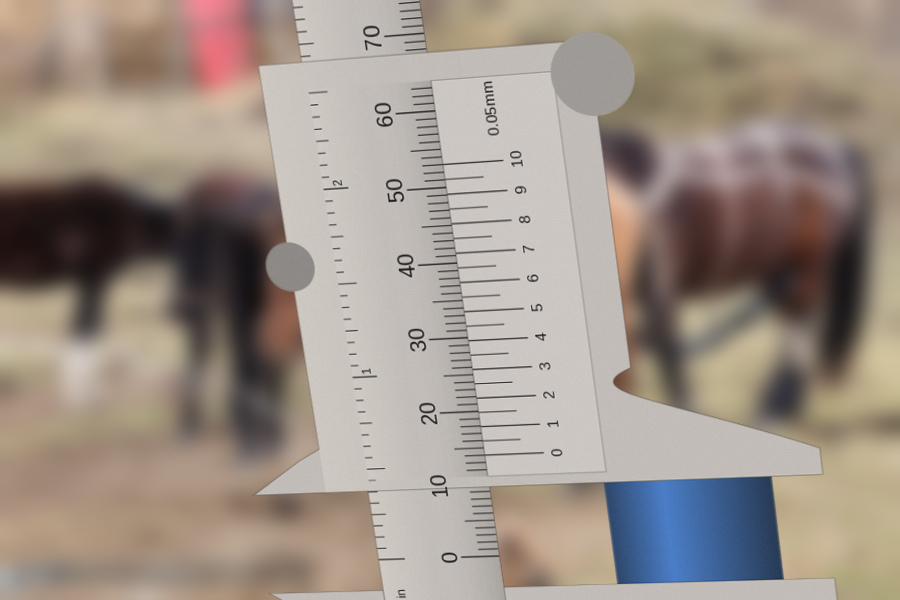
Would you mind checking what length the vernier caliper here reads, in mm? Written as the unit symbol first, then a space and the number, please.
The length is mm 14.0
